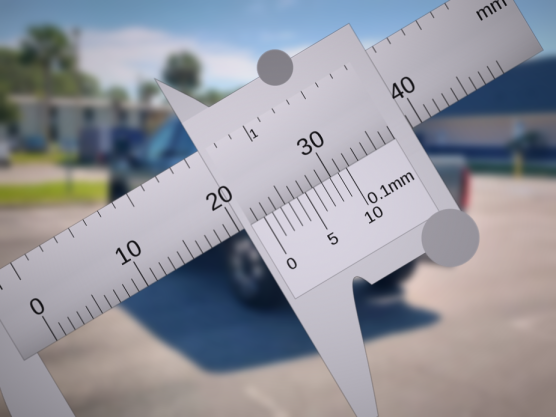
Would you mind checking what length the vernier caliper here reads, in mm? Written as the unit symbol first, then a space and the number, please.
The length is mm 22.7
